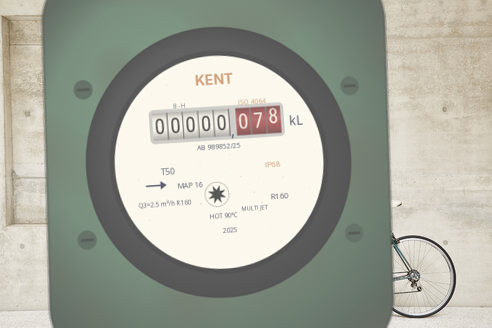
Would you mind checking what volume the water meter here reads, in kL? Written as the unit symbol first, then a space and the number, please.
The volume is kL 0.078
